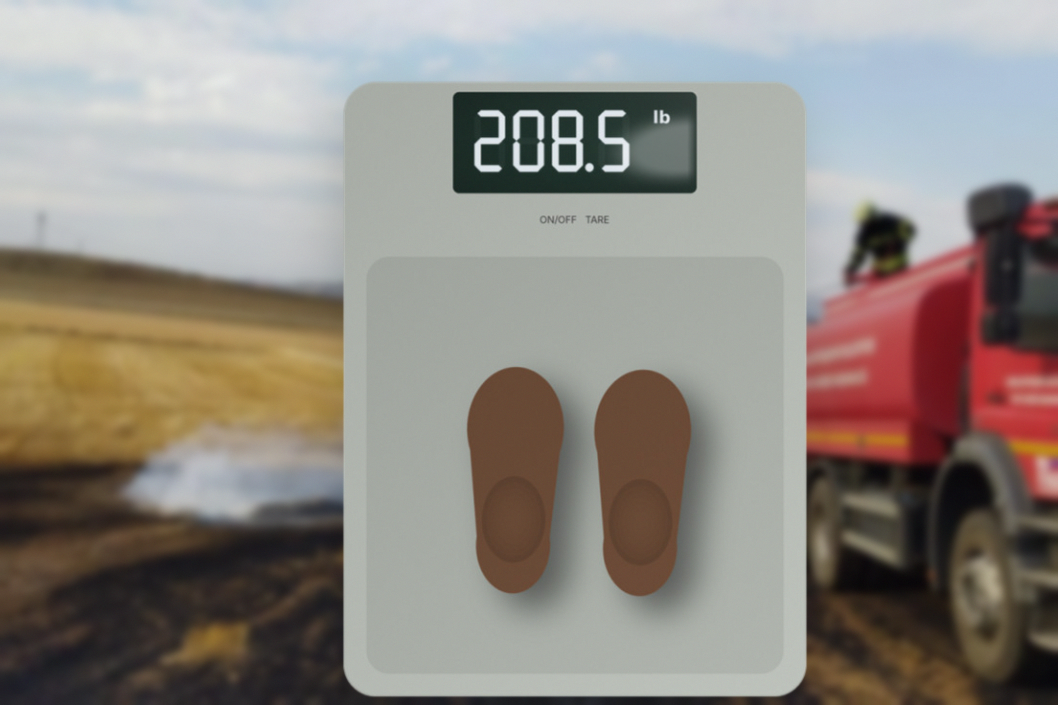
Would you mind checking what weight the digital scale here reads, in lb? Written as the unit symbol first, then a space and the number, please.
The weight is lb 208.5
